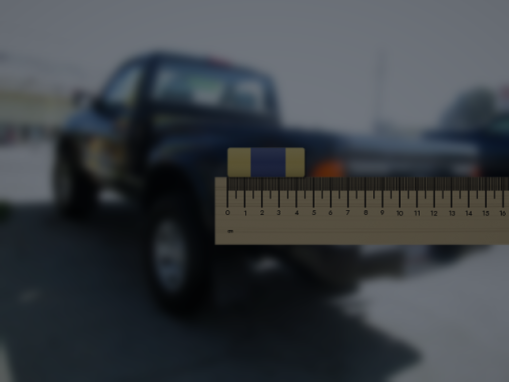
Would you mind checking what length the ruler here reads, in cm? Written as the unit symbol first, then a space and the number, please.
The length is cm 4.5
